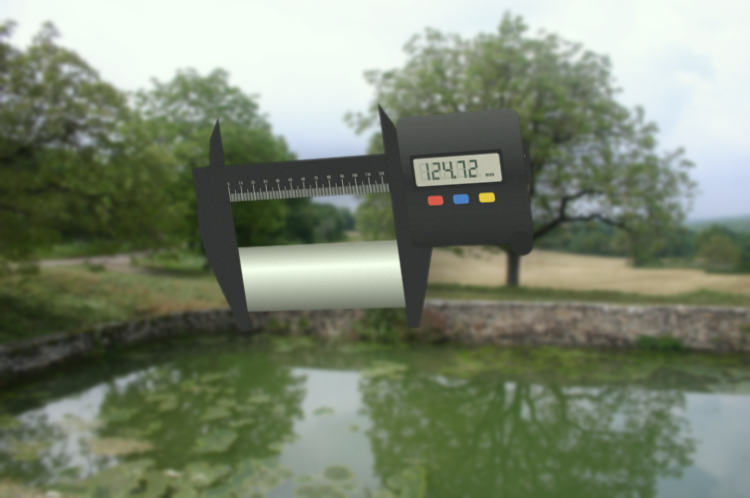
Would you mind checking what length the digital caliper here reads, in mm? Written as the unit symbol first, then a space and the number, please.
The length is mm 124.72
